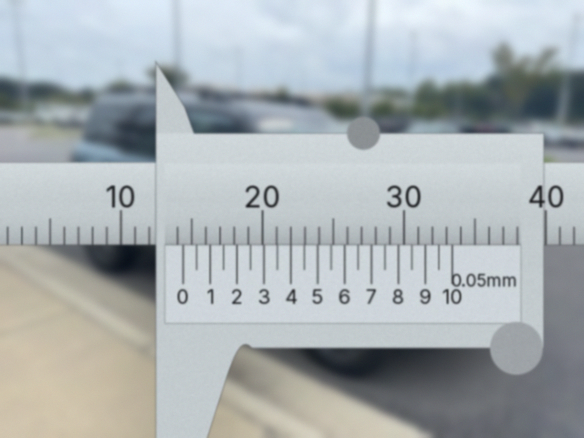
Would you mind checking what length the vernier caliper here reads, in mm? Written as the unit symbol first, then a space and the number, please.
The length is mm 14.4
